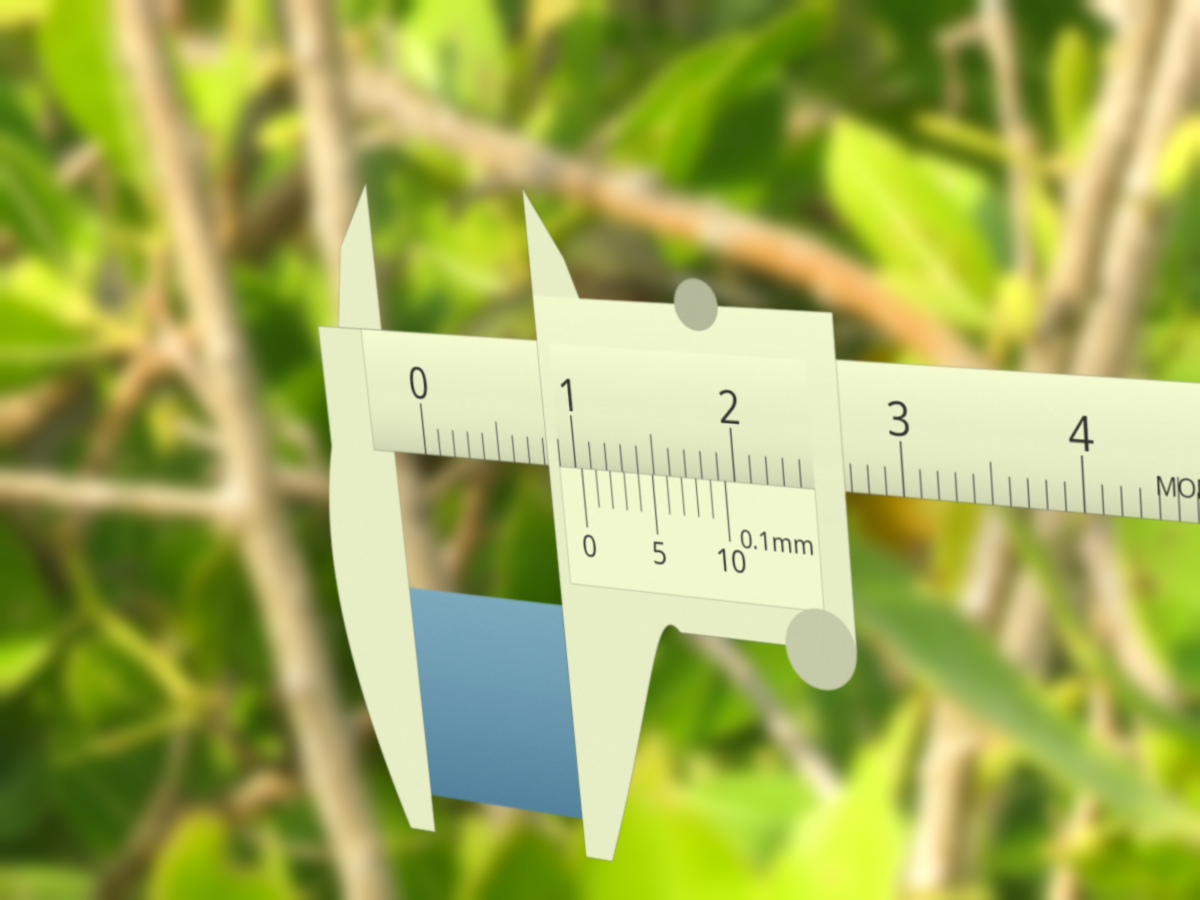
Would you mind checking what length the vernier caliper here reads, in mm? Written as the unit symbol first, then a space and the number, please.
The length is mm 10.4
